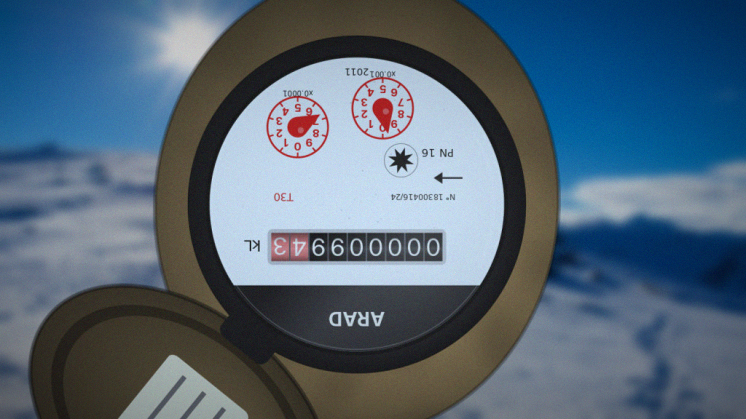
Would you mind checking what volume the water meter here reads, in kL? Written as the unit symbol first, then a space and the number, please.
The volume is kL 99.4296
